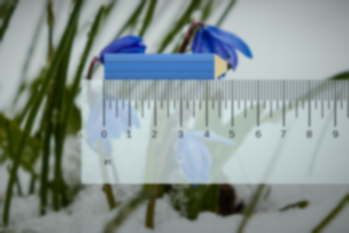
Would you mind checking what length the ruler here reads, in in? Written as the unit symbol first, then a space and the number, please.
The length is in 5
